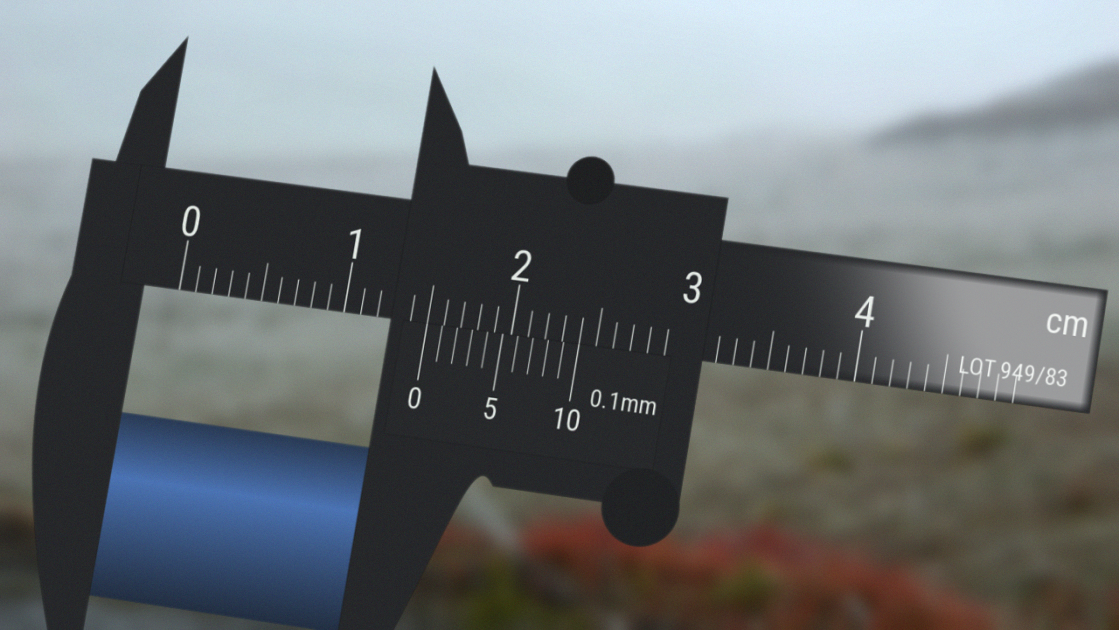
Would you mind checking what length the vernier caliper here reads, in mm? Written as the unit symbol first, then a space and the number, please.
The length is mm 15.0
